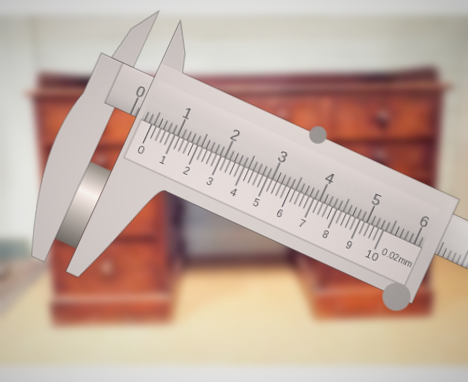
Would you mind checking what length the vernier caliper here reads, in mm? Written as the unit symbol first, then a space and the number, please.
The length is mm 4.5
